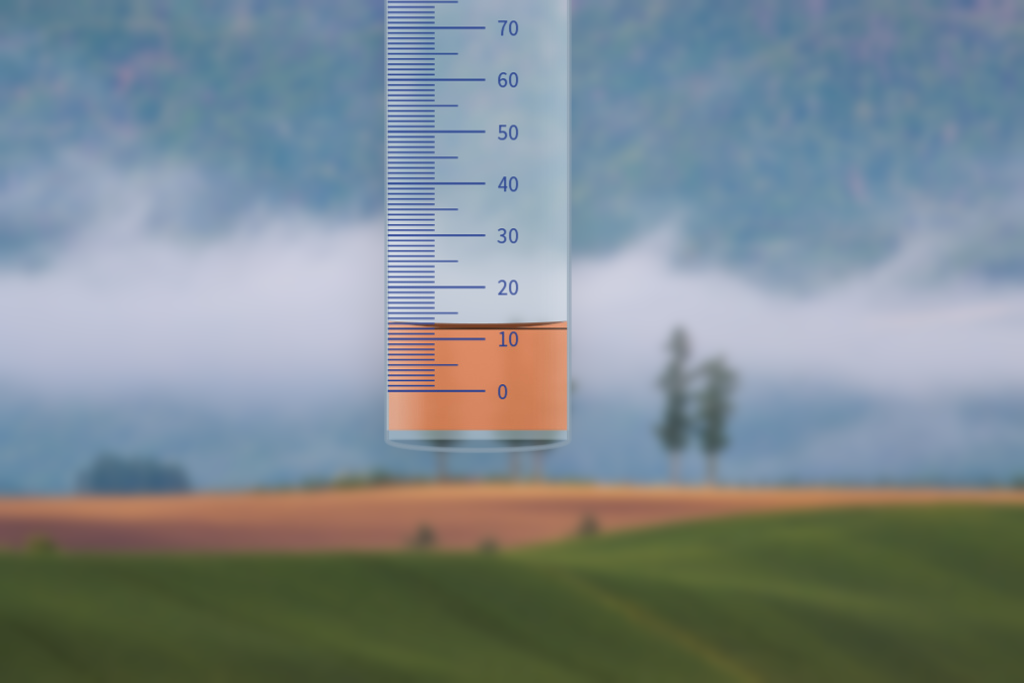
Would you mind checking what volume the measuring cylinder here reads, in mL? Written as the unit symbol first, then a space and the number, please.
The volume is mL 12
